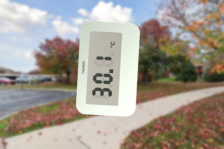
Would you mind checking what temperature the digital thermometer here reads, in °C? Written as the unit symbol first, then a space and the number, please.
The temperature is °C 30.1
